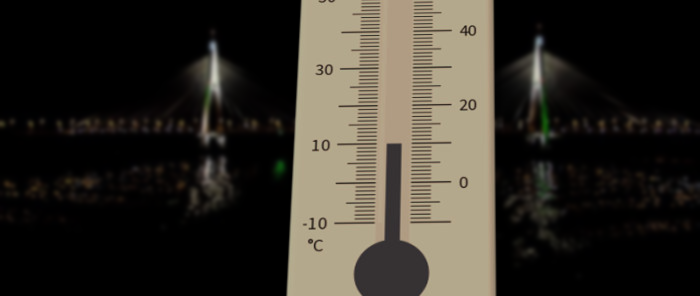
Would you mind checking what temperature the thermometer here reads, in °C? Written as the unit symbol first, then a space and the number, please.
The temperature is °C 10
